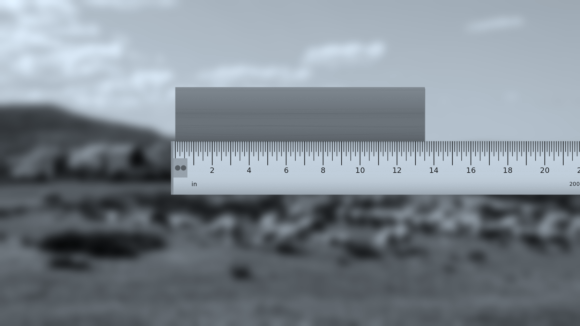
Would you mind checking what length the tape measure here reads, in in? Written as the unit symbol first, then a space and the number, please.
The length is in 13.5
